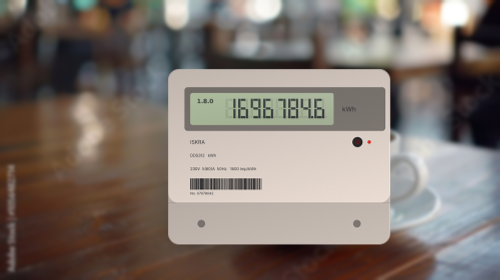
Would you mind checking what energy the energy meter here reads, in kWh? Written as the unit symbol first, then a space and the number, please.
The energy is kWh 1696784.6
